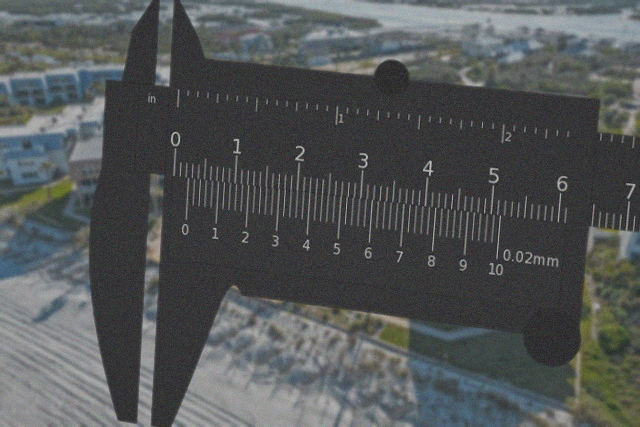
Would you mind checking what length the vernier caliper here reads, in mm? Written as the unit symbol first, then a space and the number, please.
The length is mm 2.4
